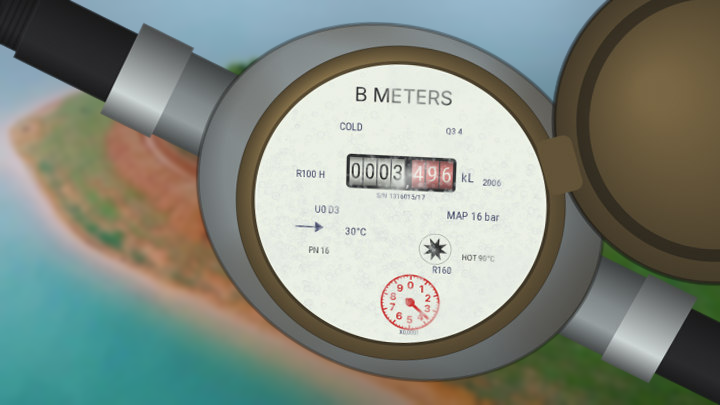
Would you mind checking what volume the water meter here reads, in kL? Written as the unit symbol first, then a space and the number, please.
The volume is kL 3.4963
